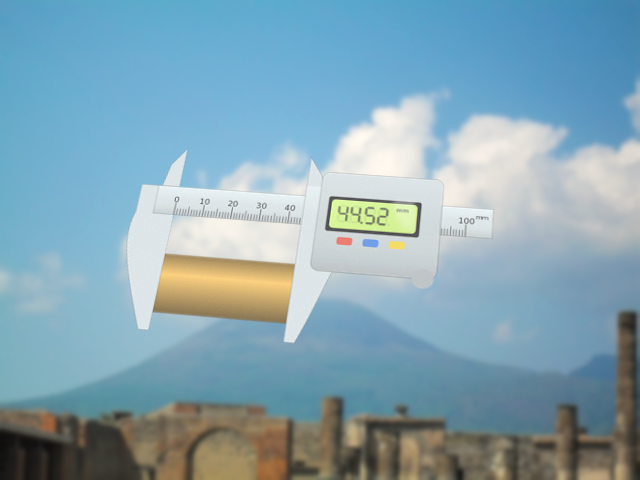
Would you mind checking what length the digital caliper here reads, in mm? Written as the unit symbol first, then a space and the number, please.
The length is mm 44.52
